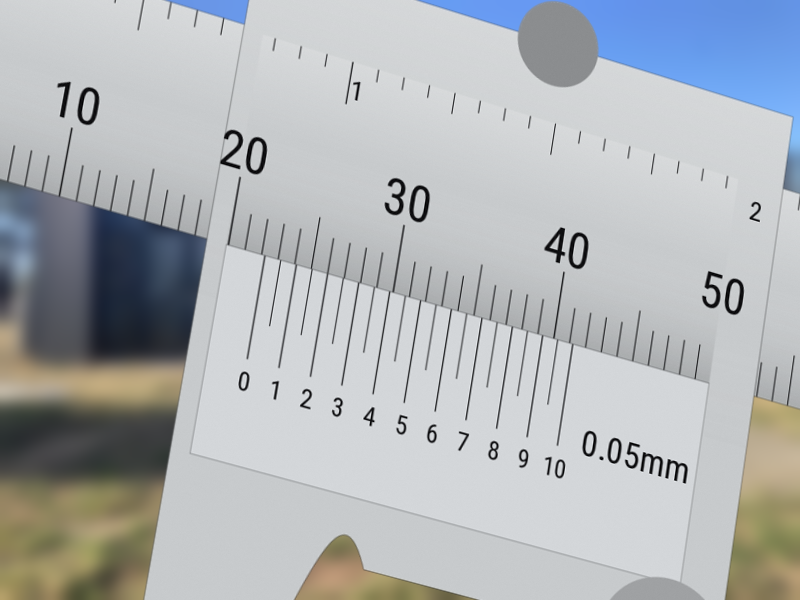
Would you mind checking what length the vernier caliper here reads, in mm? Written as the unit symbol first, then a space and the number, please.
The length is mm 22.2
